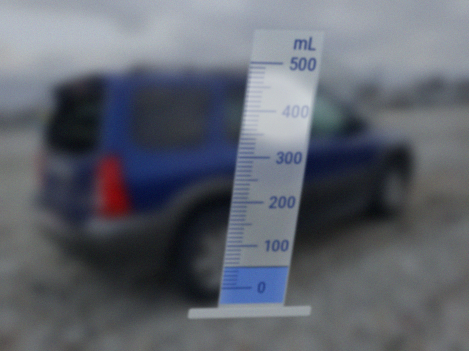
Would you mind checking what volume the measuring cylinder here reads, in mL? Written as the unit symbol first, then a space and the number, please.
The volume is mL 50
